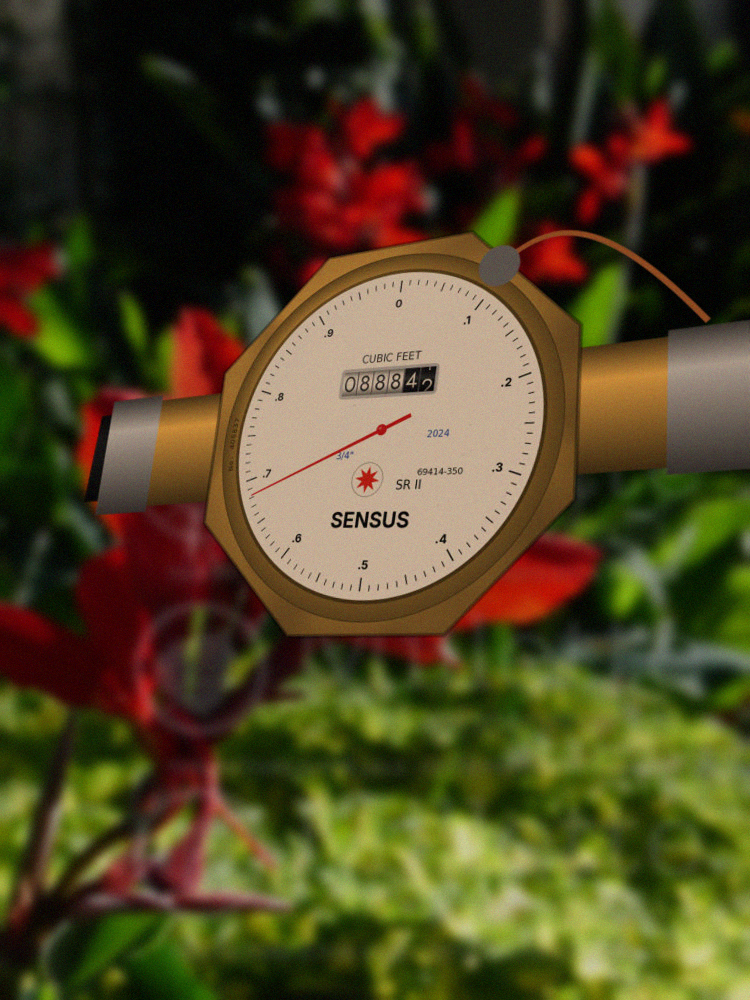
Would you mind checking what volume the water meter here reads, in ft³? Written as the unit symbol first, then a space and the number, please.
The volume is ft³ 88841.68
